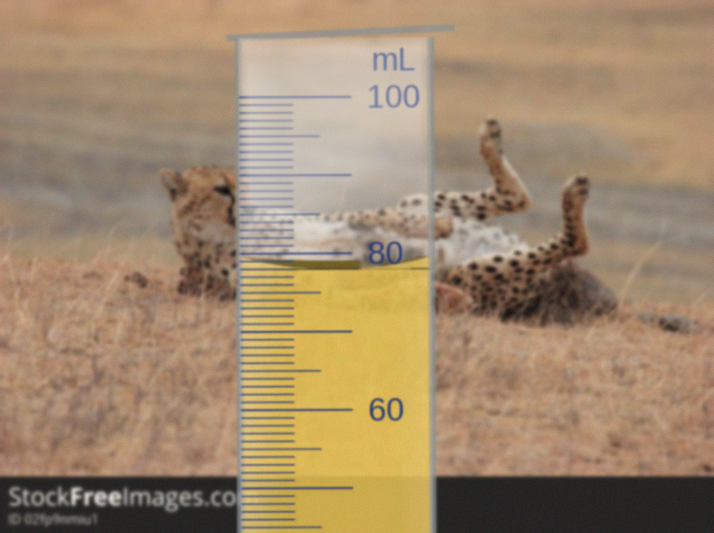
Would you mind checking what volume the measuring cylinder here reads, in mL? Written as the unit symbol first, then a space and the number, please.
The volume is mL 78
